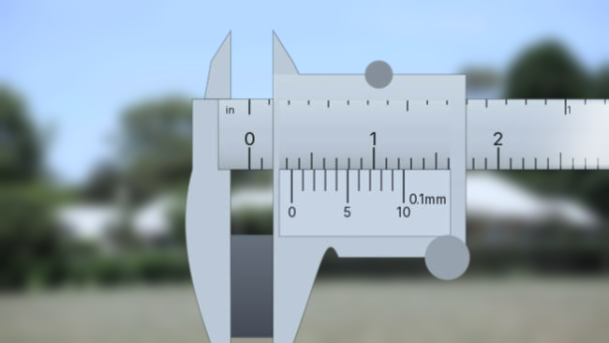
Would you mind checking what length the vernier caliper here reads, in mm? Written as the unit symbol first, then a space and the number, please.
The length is mm 3.4
